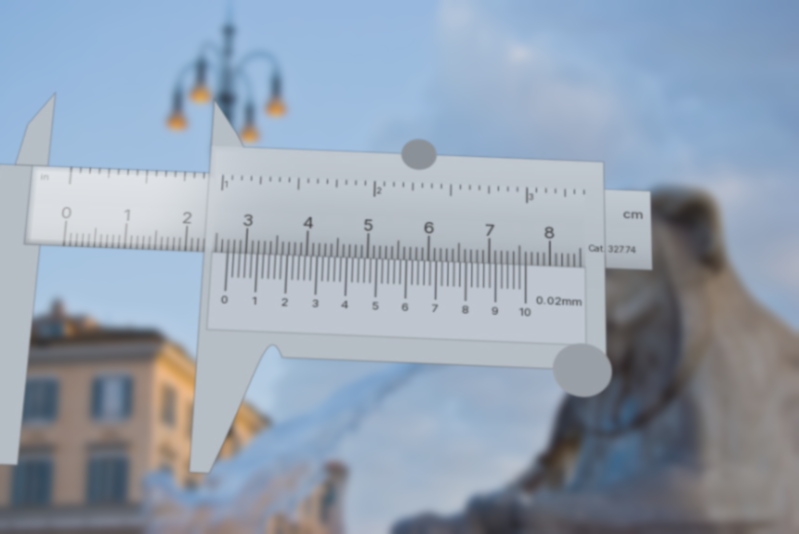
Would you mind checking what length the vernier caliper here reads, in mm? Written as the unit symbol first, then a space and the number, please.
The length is mm 27.0
